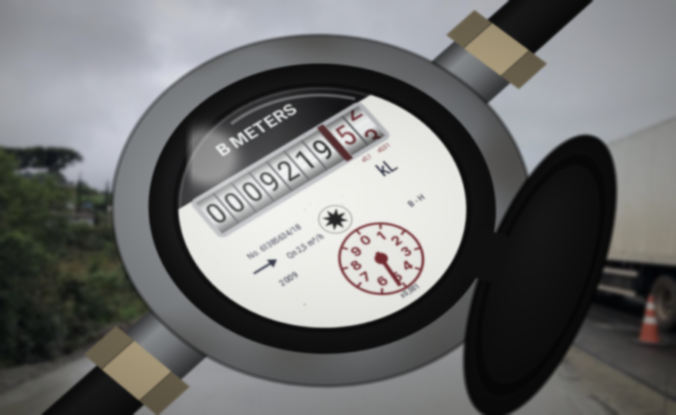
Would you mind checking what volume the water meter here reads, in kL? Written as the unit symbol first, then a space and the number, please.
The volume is kL 9219.525
